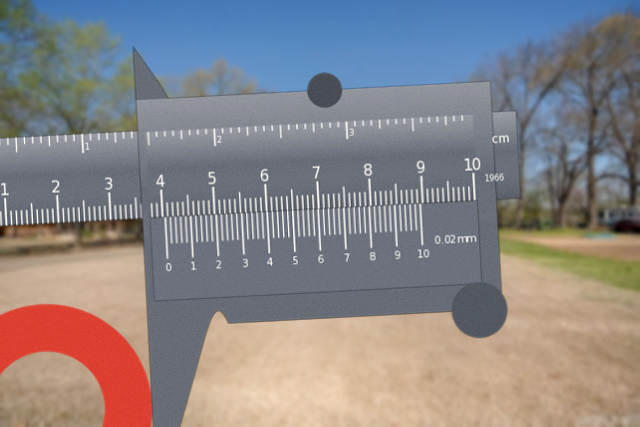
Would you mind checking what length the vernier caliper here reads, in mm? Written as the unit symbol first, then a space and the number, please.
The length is mm 40.5
